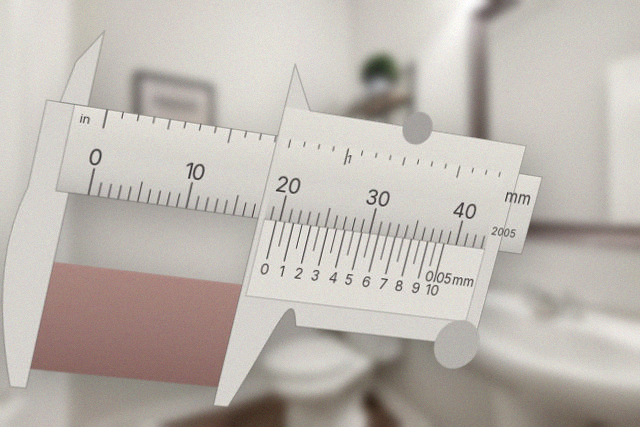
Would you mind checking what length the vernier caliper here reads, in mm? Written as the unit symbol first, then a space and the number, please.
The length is mm 19.6
